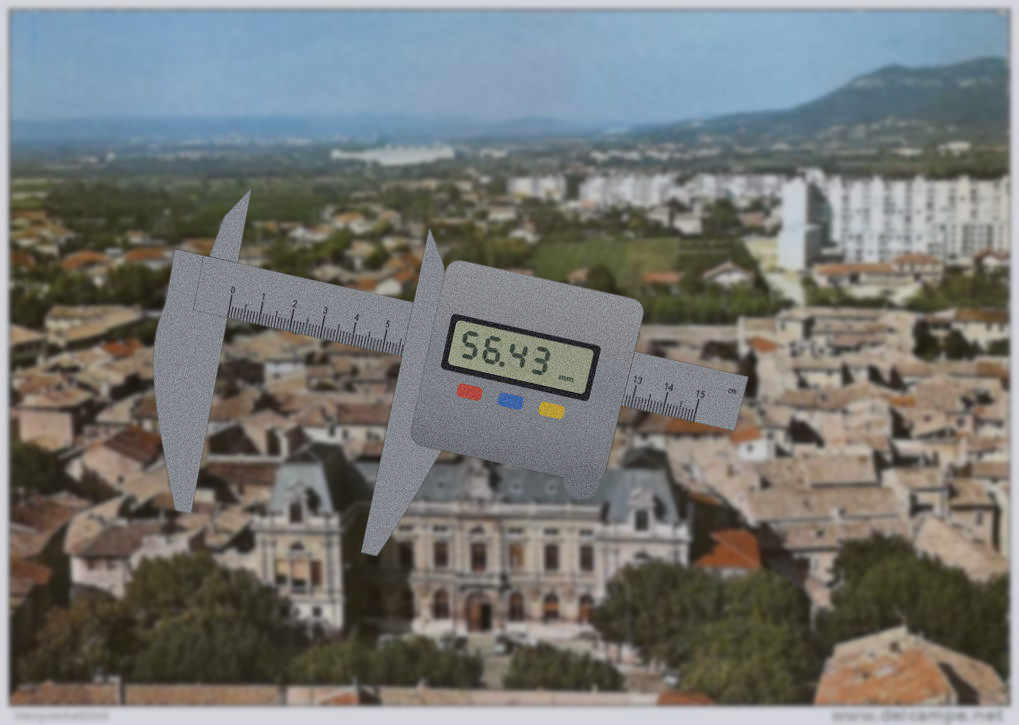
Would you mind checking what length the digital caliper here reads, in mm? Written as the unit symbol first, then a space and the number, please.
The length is mm 56.43
